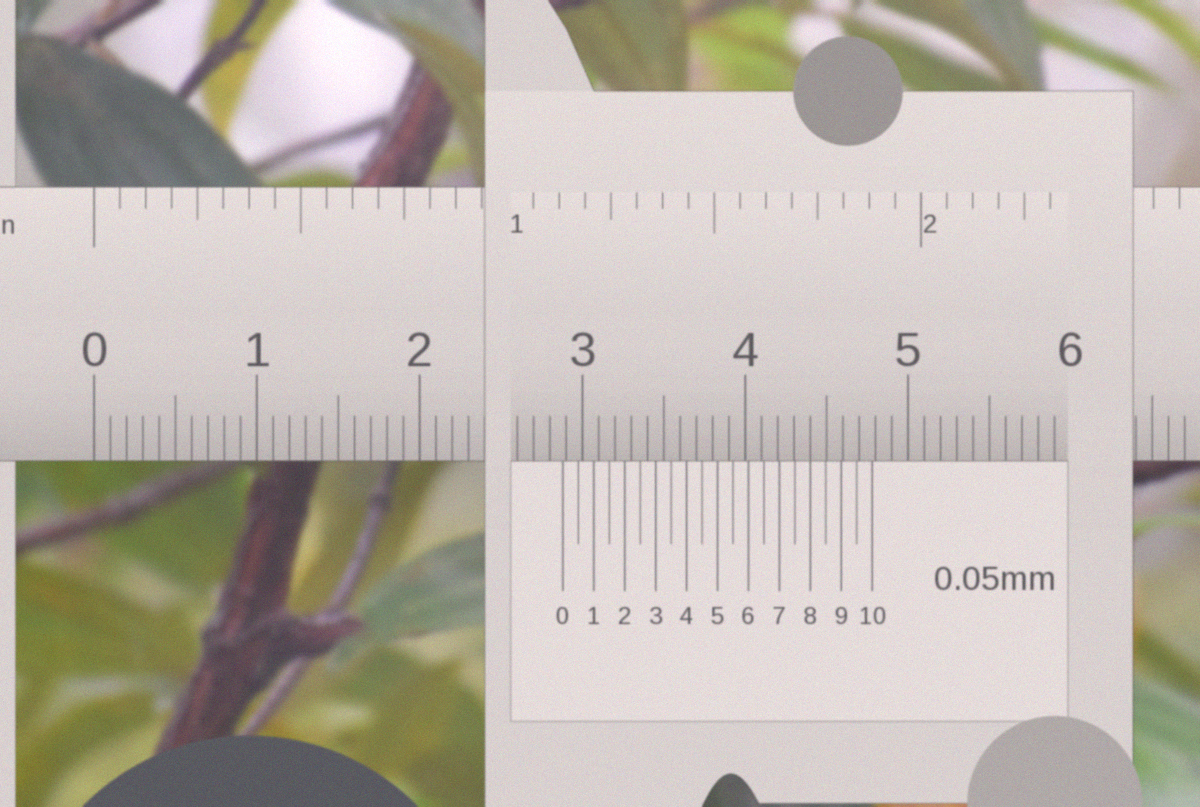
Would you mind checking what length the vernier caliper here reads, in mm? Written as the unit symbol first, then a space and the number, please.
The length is mm 28.8
